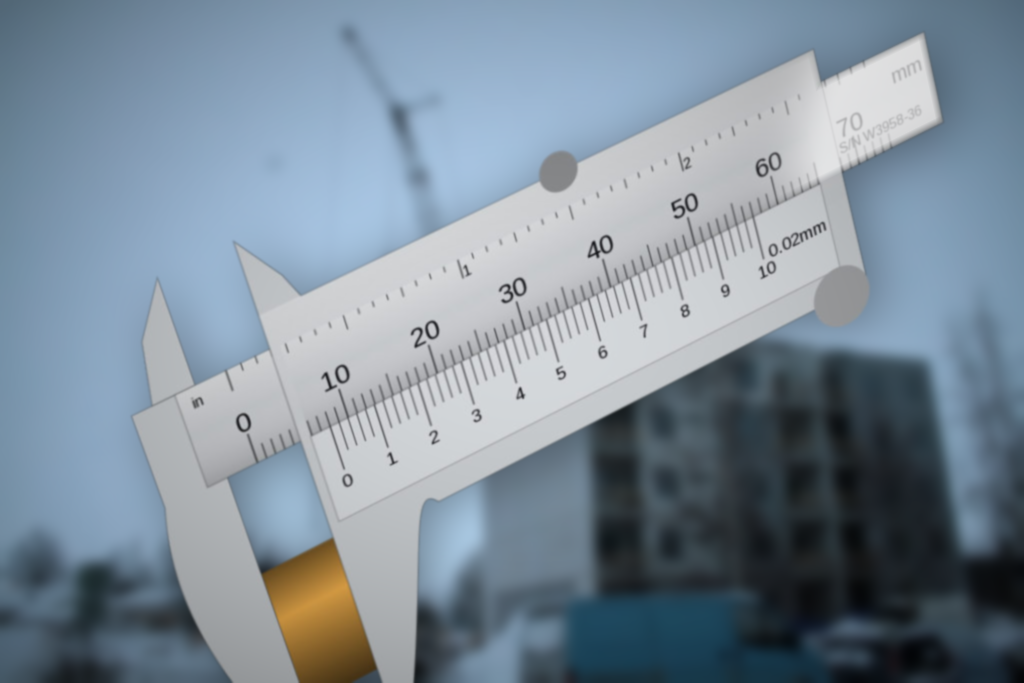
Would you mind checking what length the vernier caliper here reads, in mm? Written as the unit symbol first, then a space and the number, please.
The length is mm 8.0
